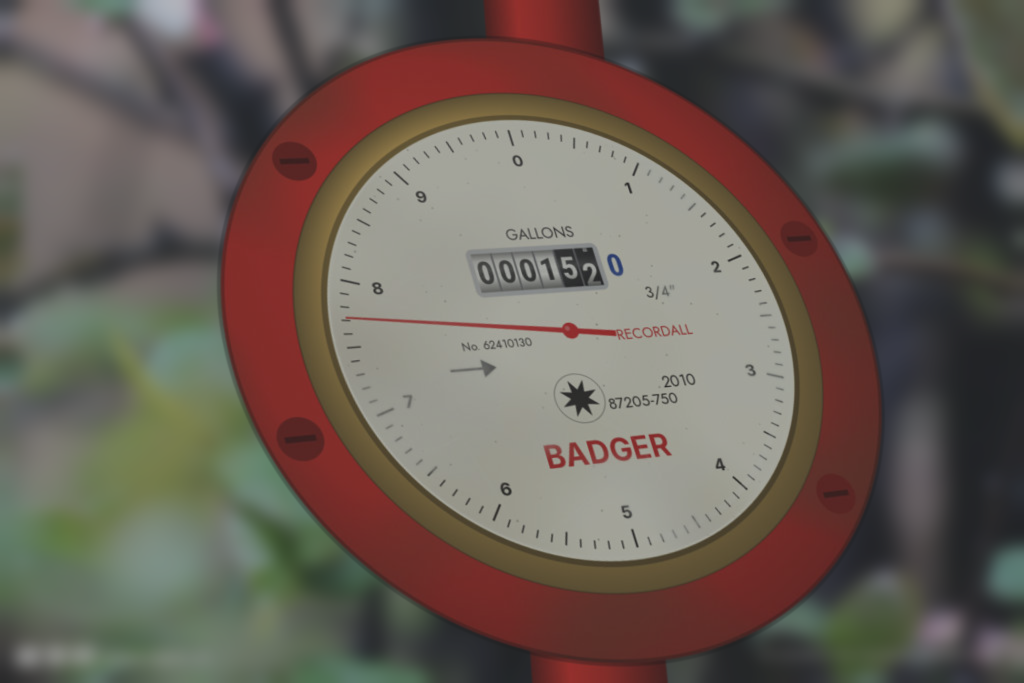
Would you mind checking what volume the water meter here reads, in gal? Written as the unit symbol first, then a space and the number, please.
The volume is gal 1517.7
